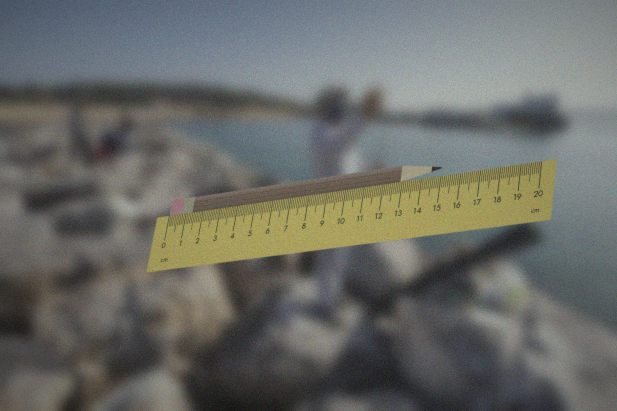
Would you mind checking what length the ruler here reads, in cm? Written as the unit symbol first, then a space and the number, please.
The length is cm 15
